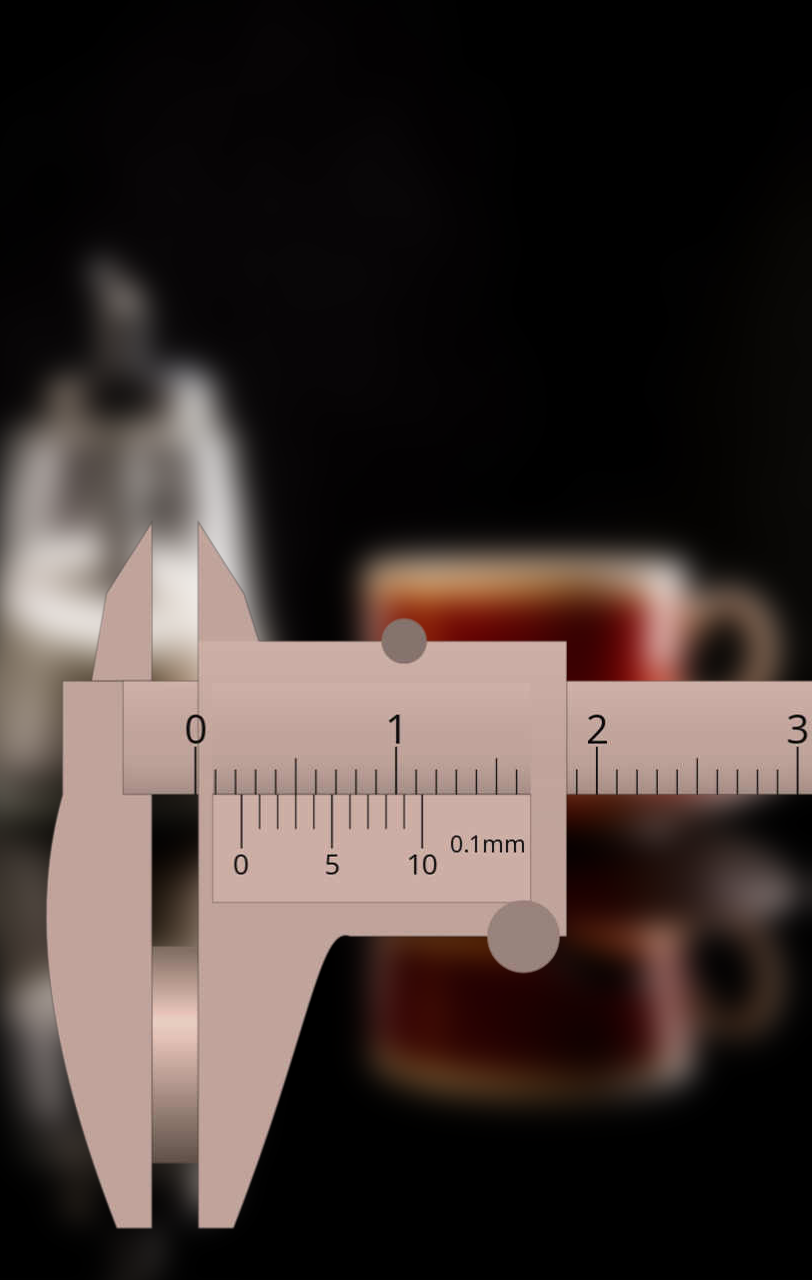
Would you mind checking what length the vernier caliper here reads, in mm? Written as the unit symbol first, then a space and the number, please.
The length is mm 2.3
